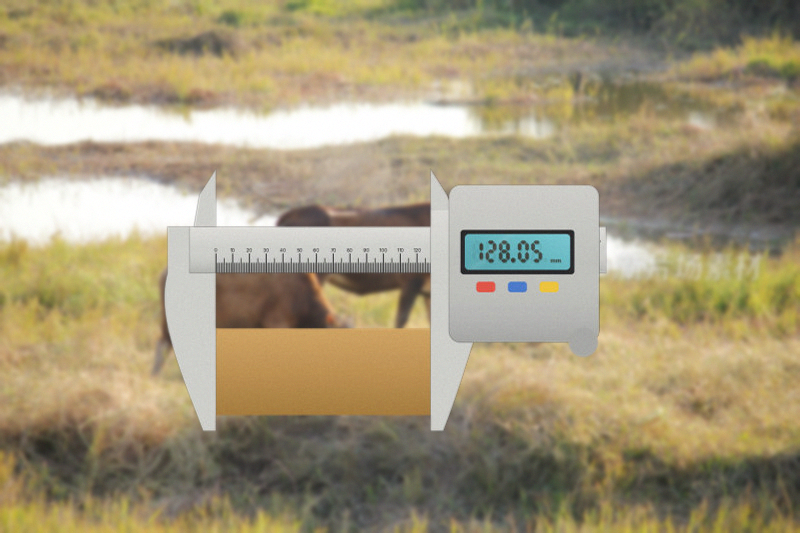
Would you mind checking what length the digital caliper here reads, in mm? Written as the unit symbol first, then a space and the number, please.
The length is mm 128.05
